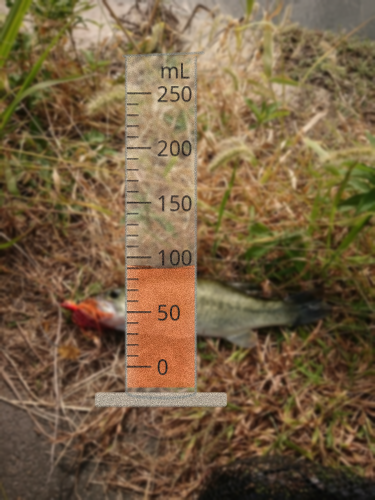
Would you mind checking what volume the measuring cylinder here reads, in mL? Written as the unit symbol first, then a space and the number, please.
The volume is mL 90
